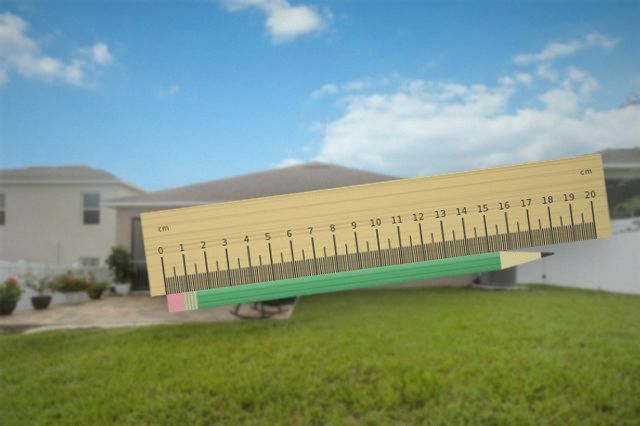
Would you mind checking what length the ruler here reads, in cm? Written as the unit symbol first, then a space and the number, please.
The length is cm 18
